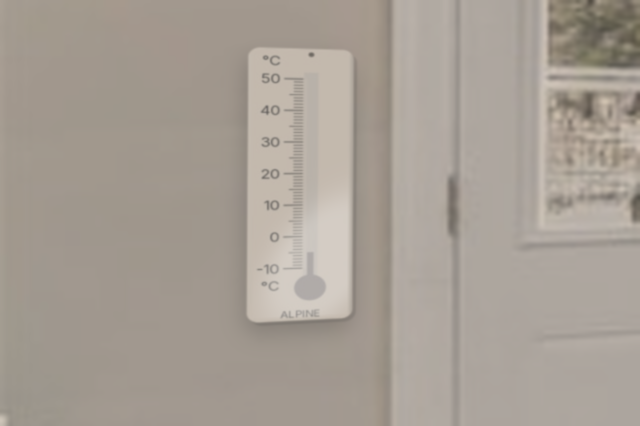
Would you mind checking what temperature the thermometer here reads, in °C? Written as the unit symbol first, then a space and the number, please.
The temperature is °C -5
